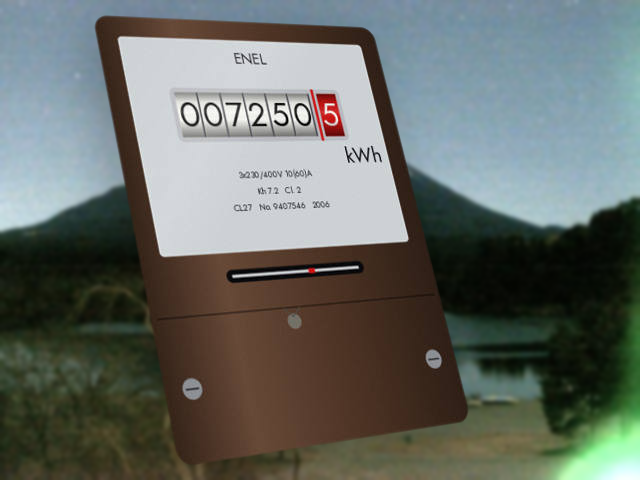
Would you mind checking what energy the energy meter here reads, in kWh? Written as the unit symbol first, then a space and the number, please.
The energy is kWh 7250.5
